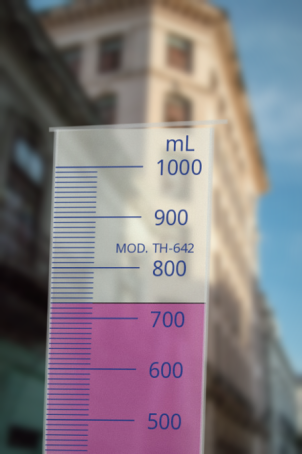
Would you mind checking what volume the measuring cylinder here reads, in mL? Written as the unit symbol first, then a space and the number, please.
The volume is mL 730
